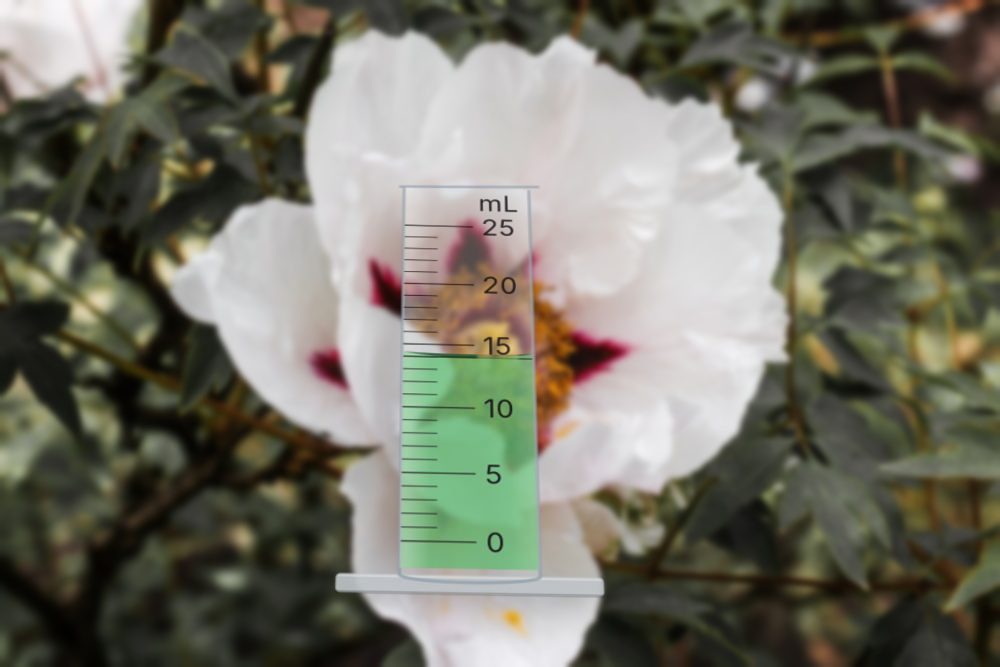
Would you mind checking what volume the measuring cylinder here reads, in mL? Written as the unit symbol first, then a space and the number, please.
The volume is mL 14
